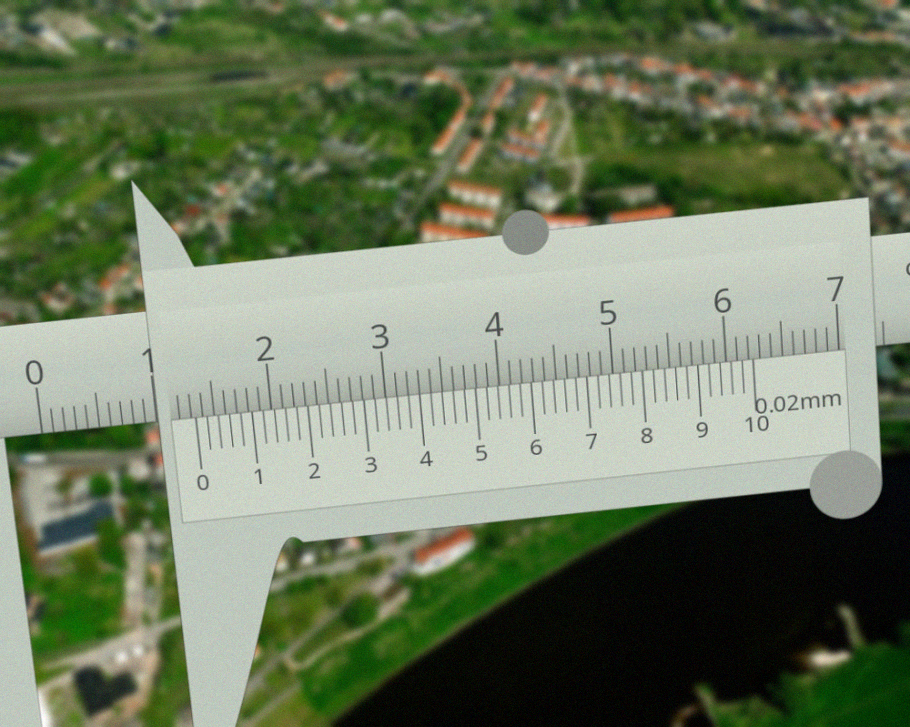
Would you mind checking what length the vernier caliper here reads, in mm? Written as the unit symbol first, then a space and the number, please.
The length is mm 13.4
